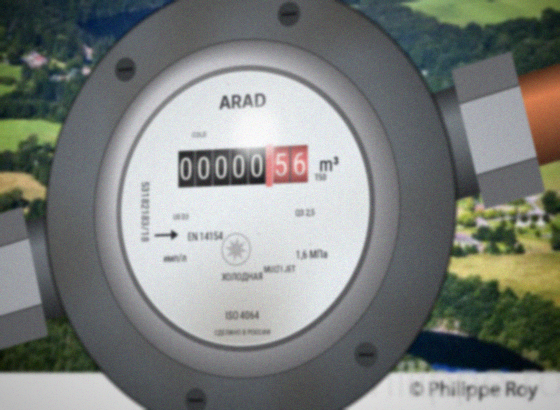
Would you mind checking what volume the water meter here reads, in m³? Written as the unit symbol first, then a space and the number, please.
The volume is m³ 0.56
